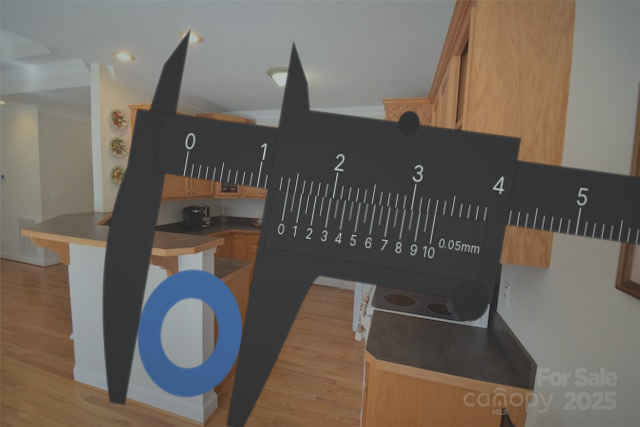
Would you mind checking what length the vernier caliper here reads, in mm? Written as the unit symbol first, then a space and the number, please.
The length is mm 14.0
